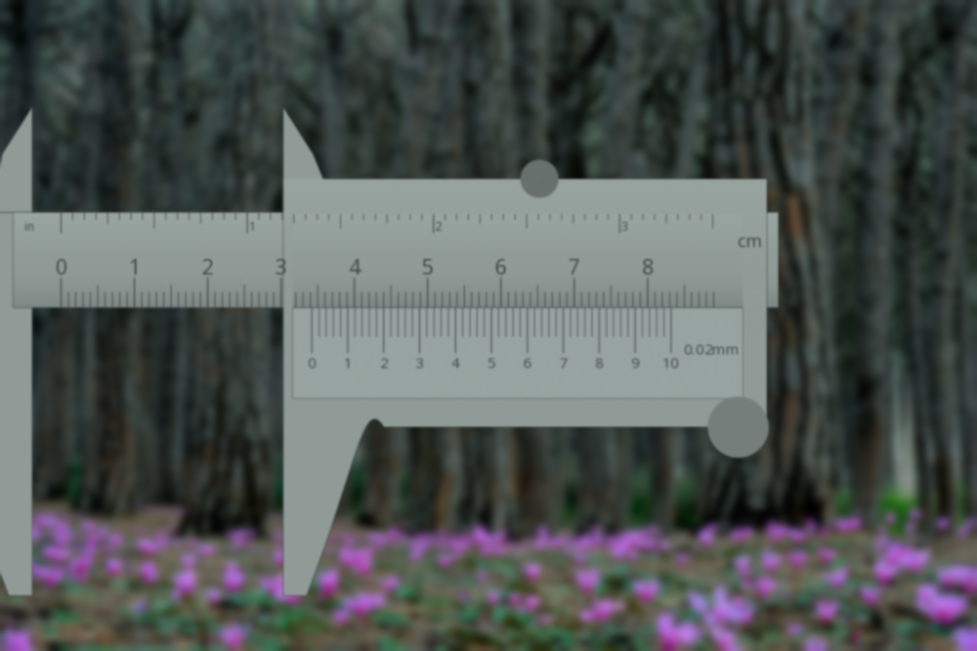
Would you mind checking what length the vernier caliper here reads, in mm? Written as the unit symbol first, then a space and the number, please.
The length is mm 34.2
